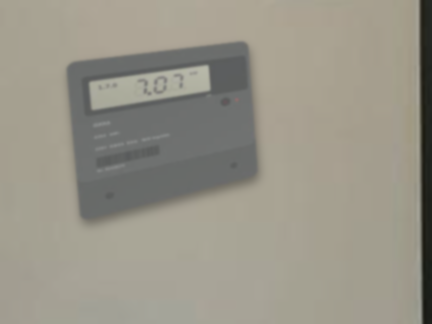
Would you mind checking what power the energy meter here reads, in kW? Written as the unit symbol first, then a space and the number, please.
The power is kW 7.07
